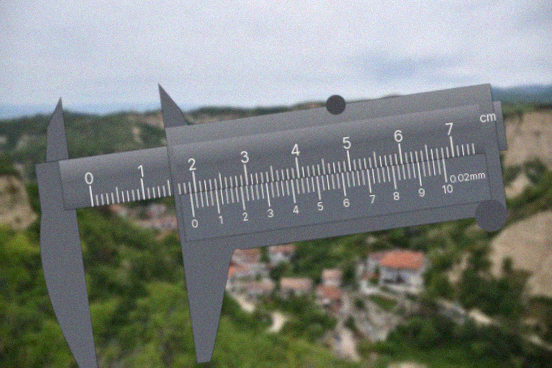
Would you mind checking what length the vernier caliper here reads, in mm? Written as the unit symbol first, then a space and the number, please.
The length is mm 19.0
